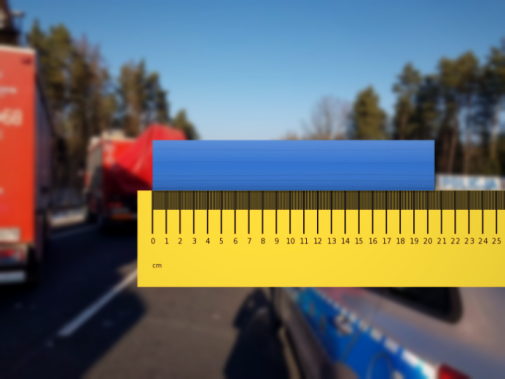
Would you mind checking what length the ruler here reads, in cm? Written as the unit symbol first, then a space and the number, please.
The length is cm 20.5
